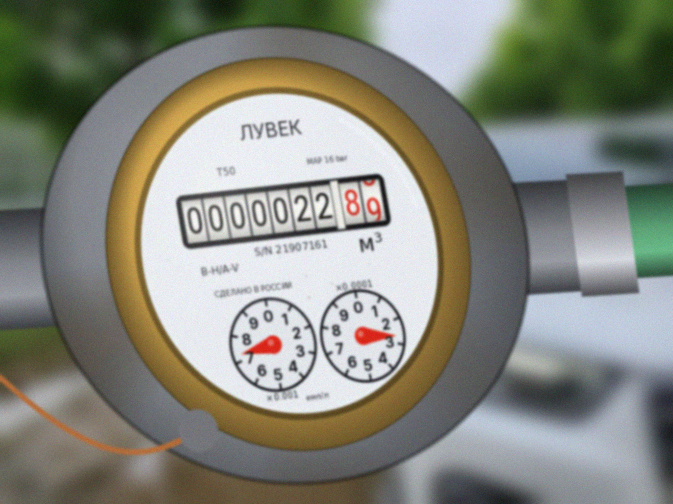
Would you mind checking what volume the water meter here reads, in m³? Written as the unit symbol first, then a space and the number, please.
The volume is m³ 22.8872
